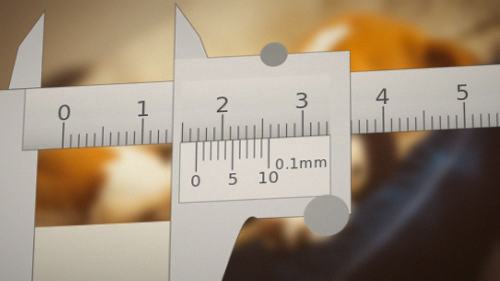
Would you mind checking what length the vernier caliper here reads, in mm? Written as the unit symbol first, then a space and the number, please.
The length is mm 16.8
